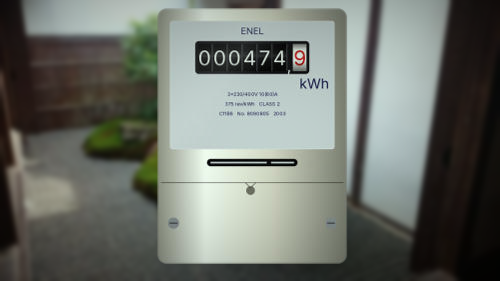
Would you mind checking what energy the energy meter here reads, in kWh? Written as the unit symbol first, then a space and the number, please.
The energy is kWh 474.9
